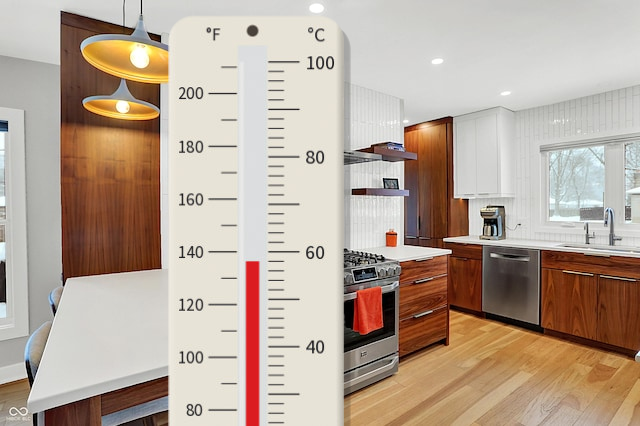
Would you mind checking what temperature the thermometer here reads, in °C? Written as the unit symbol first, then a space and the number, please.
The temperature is °C 58
